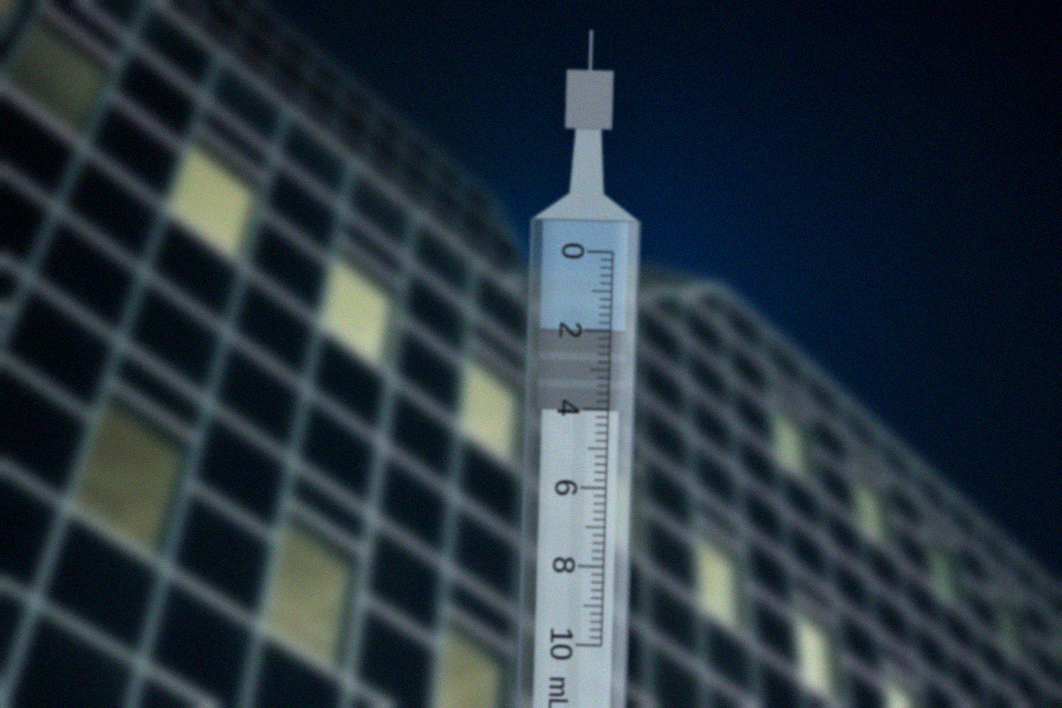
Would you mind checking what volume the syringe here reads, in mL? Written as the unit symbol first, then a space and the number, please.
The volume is mL 2
